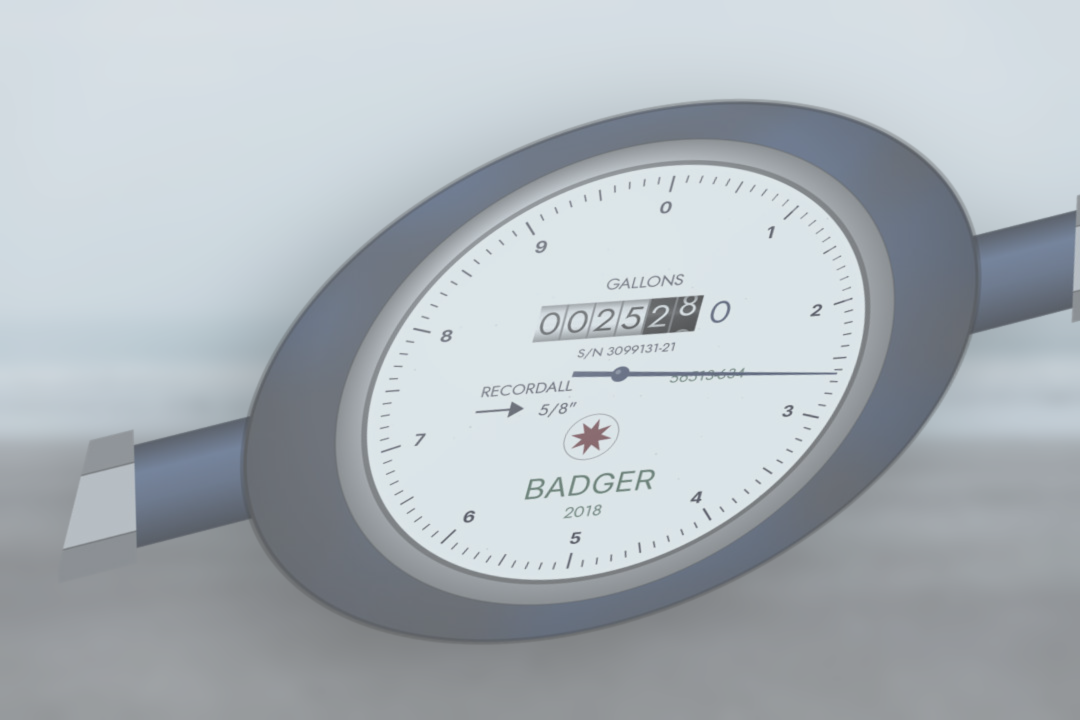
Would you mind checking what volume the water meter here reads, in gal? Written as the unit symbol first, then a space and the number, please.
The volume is gal 25282.6
